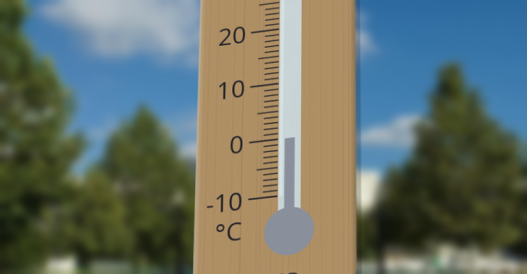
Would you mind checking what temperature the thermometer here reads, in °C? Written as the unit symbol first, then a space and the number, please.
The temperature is °C 0
